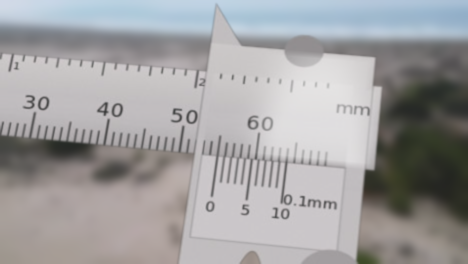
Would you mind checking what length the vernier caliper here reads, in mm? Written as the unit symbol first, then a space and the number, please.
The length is mm 55.0
